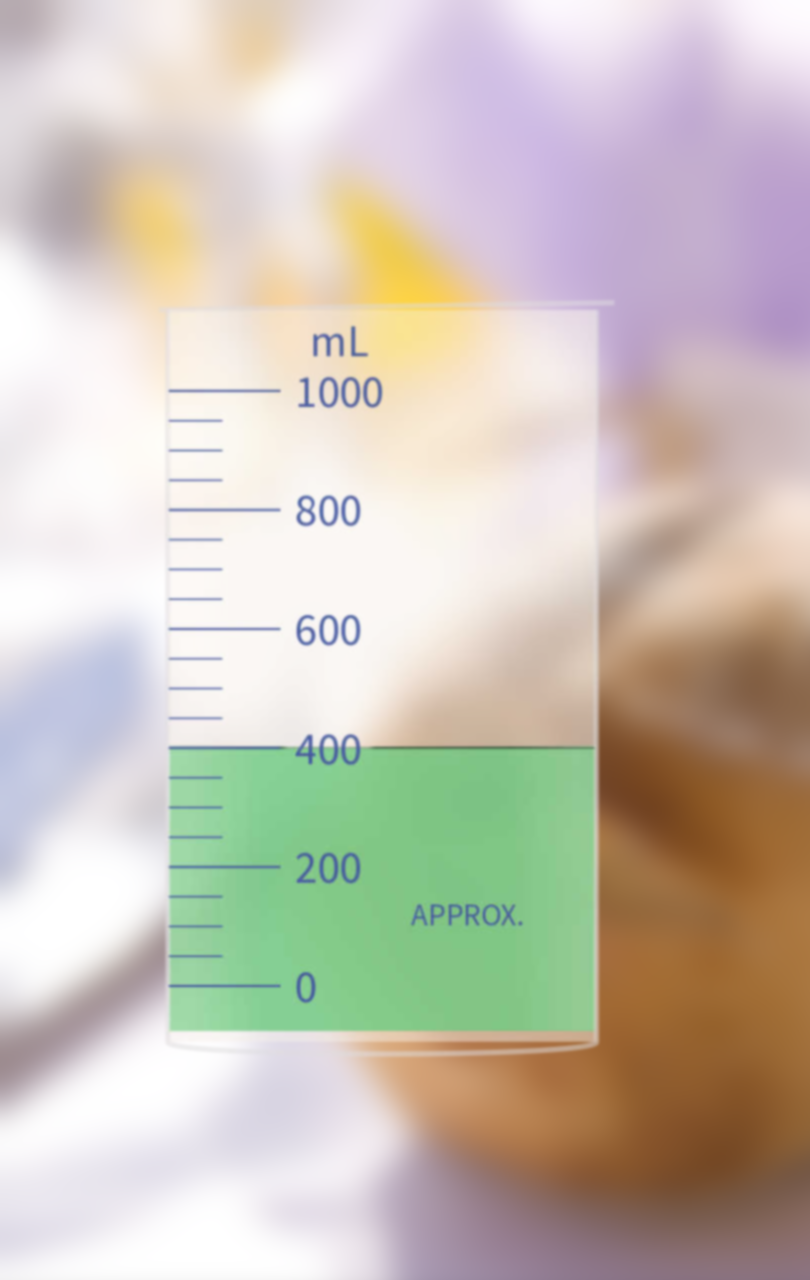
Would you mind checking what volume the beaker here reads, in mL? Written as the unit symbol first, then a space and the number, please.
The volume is mL 400
